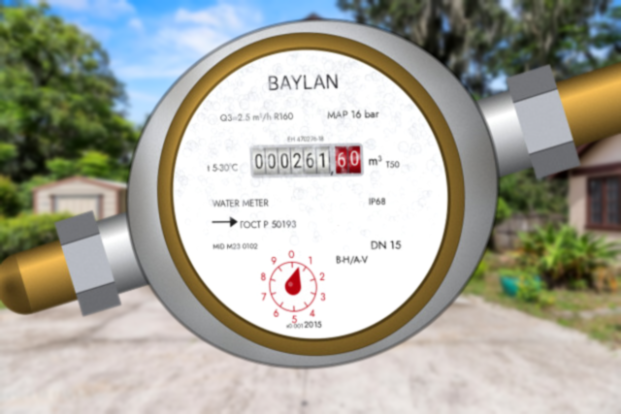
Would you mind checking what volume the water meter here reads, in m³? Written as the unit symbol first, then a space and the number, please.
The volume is m³ 261.600
